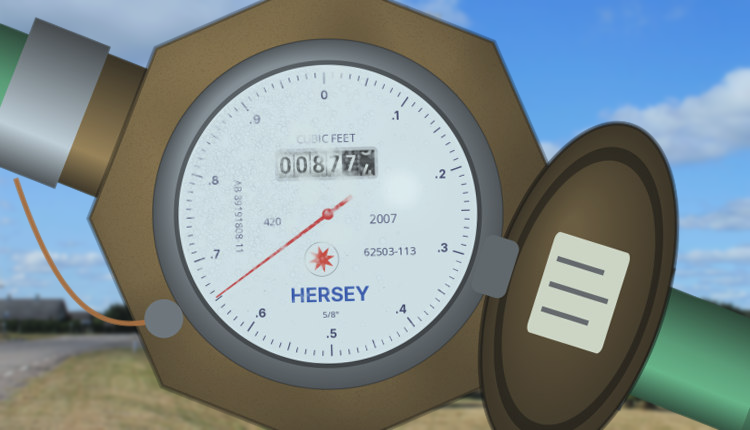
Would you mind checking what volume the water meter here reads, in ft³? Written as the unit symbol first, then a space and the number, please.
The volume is ft³ 8773.65
